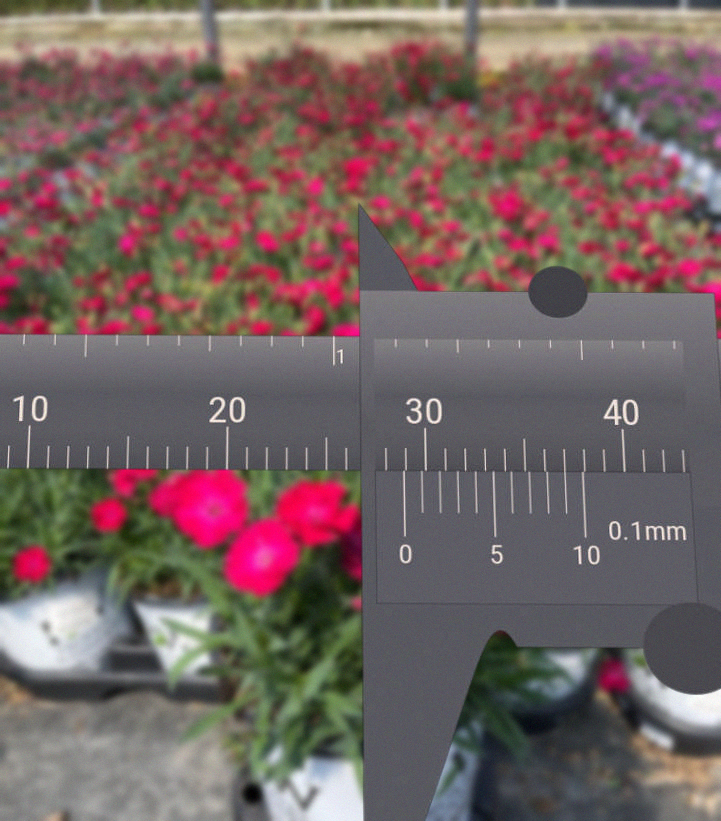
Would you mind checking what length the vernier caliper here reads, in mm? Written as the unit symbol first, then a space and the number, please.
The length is mm 28.9
